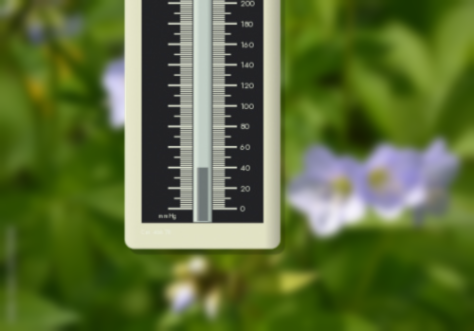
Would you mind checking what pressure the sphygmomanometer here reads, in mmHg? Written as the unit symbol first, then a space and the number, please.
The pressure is mmHg 40
